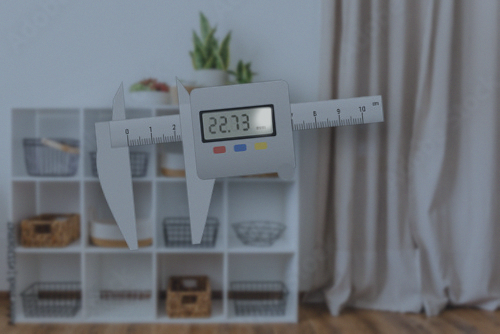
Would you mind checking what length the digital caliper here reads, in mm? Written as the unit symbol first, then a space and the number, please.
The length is mm 22.73
